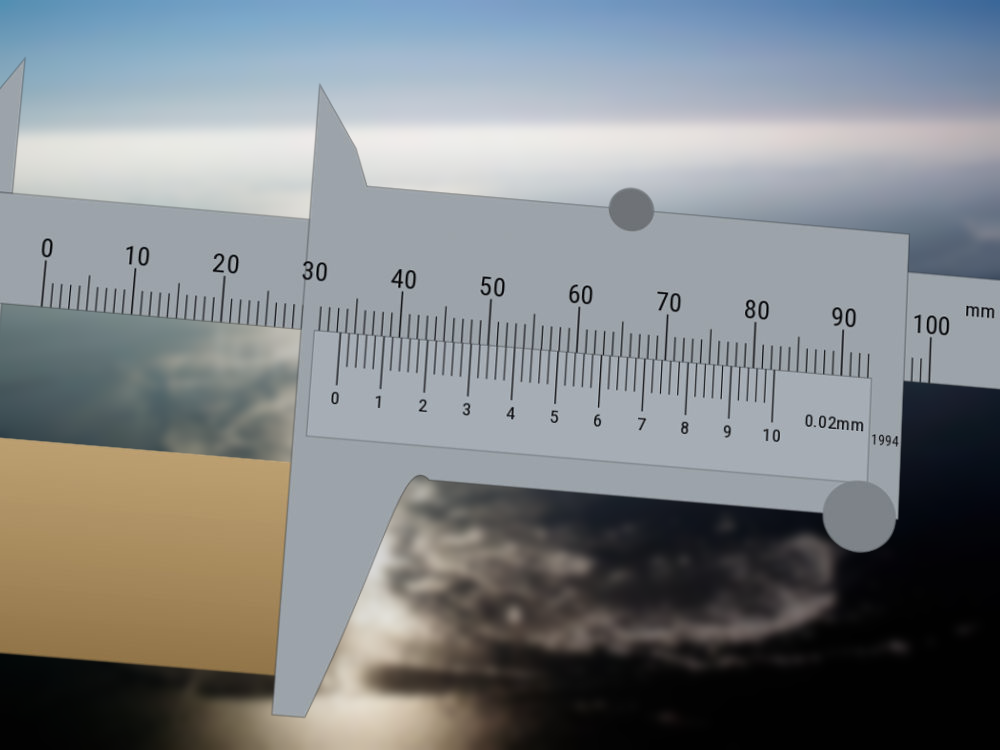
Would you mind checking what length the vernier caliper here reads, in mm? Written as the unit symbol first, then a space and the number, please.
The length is mm 33.4
